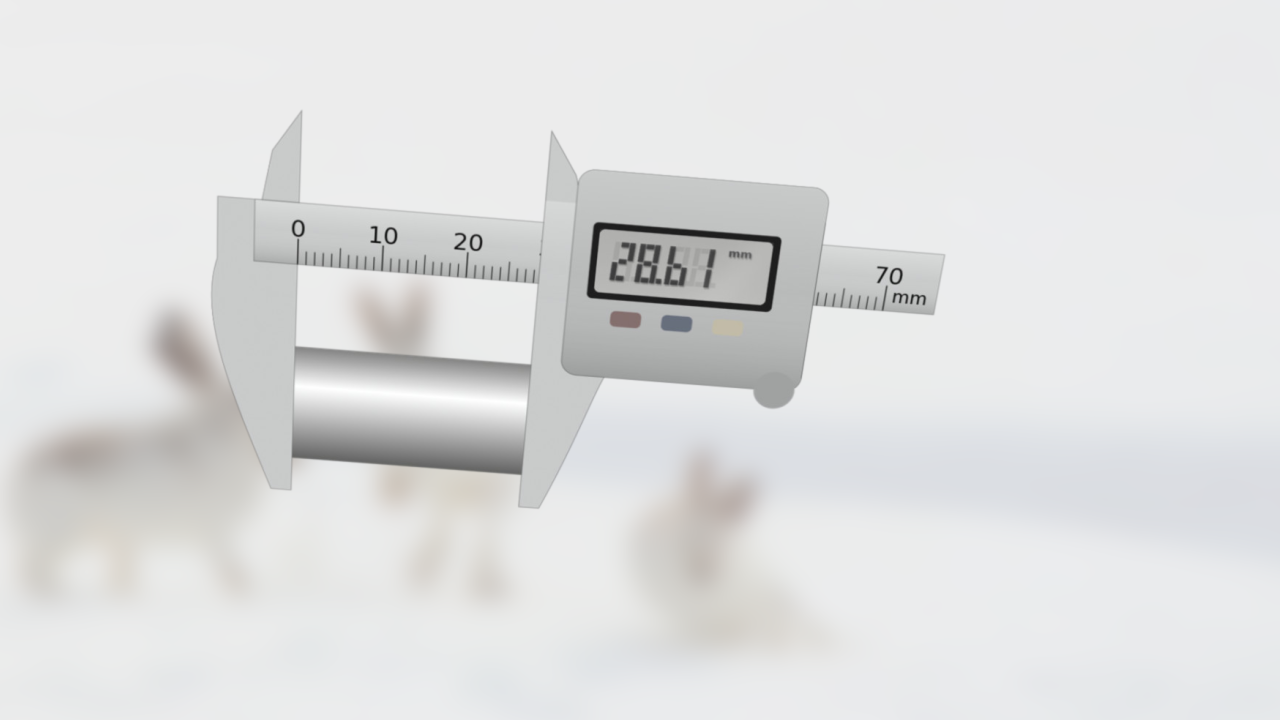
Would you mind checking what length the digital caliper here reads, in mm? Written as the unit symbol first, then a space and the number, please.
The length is mm 28.61
